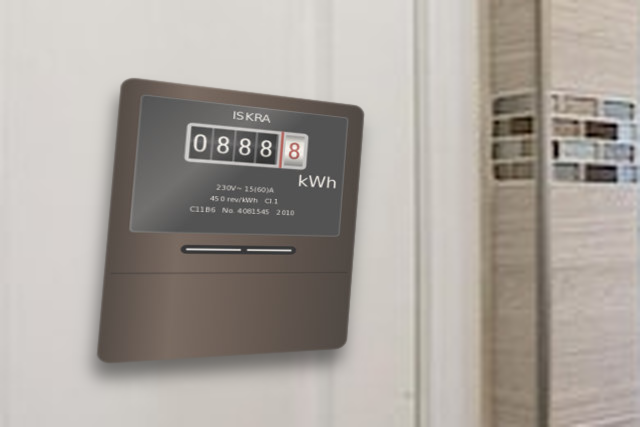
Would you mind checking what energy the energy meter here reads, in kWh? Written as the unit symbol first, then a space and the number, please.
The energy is kWh 888.8
